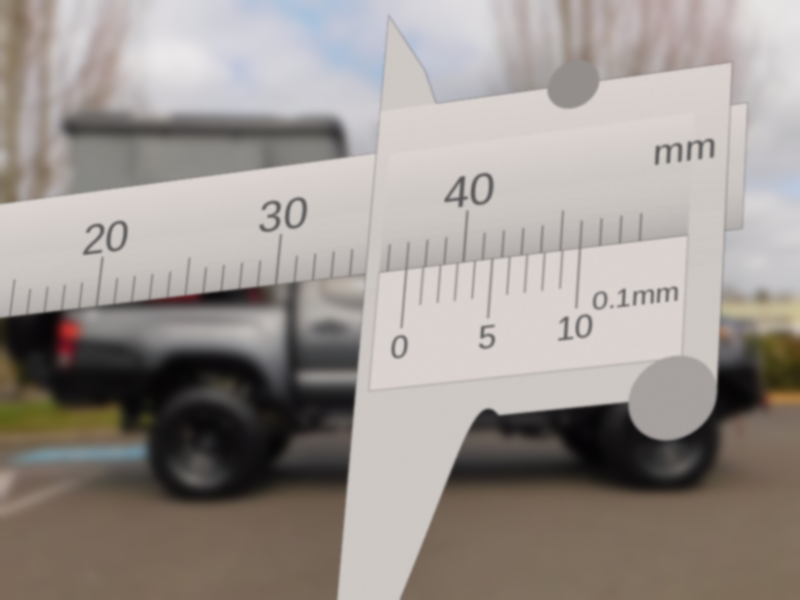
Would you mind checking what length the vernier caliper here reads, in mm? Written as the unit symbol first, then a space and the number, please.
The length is mm 37.0
